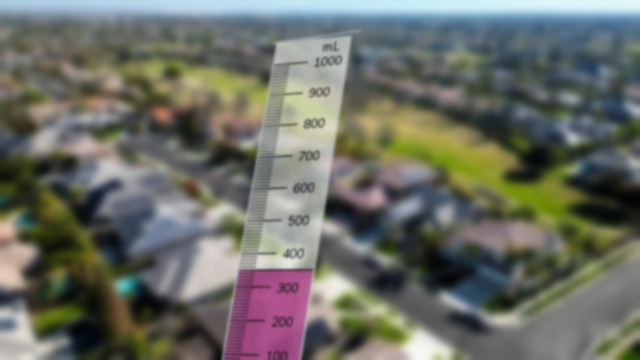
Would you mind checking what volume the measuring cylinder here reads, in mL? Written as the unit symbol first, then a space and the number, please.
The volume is mL 350
